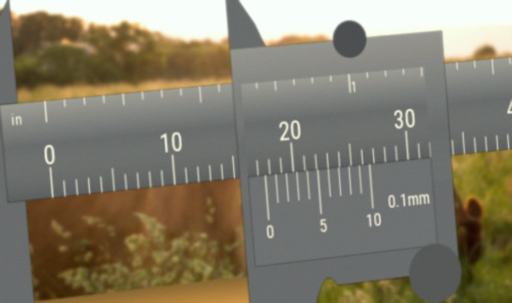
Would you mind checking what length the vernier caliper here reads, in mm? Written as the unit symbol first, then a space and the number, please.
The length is mm 17.6
